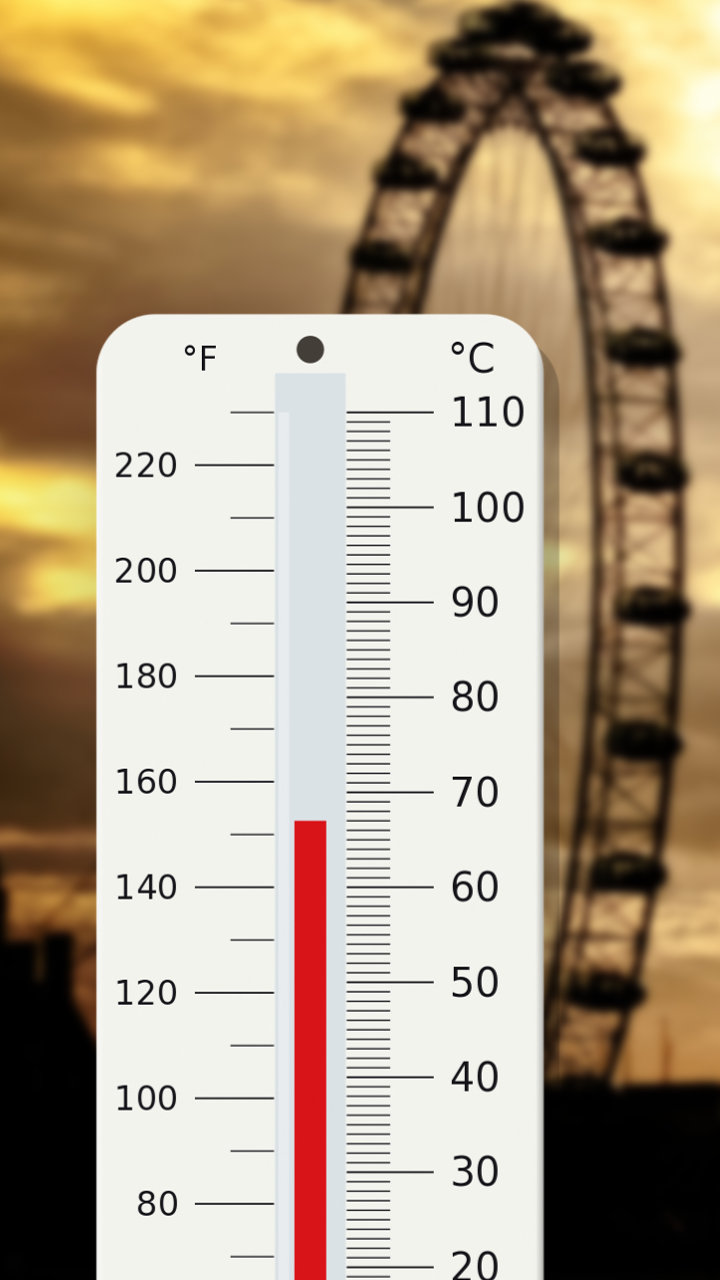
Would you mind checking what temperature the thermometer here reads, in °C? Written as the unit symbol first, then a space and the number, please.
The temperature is °C 67
